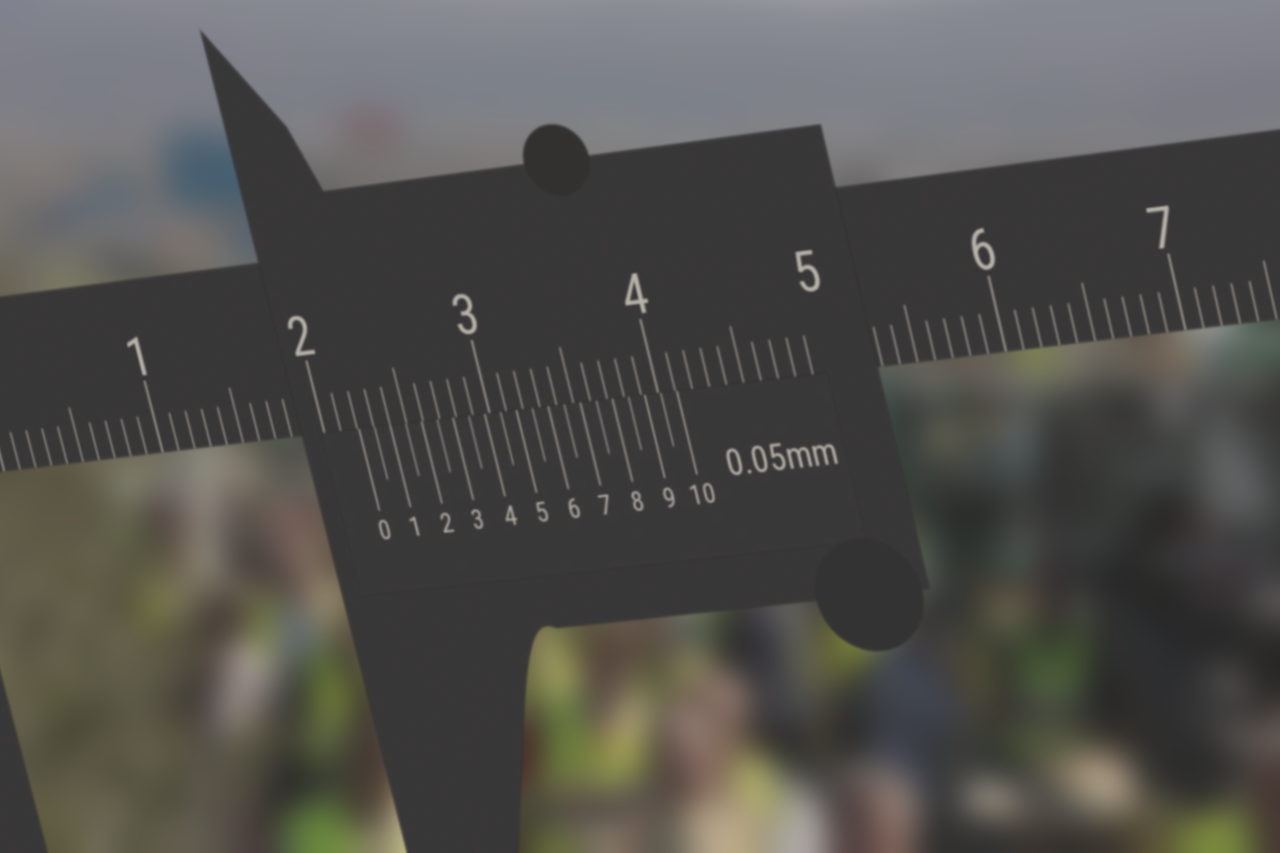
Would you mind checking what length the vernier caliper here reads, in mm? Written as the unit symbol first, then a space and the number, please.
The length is mm 22.1
